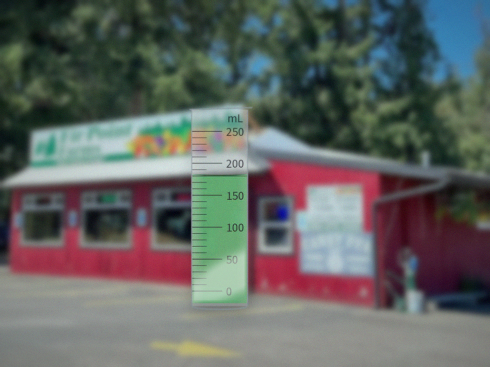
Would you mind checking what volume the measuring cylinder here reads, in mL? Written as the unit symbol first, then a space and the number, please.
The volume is mL 180
